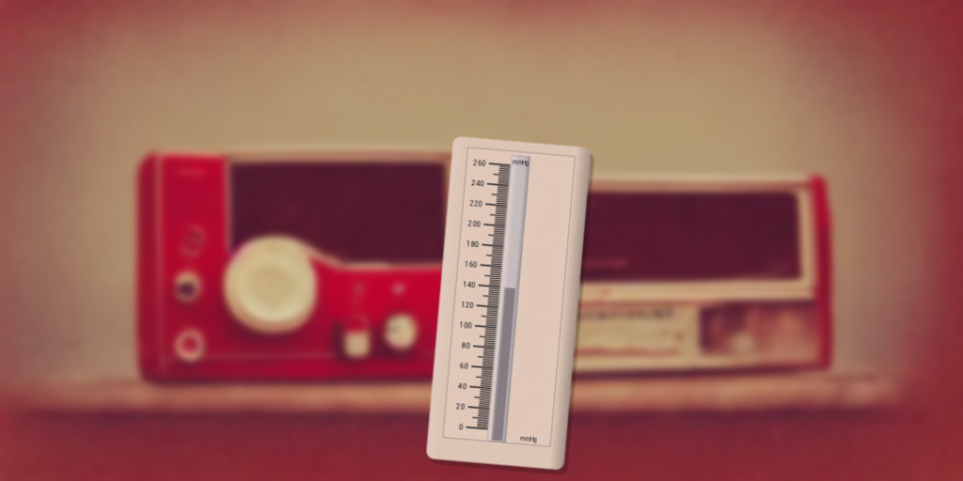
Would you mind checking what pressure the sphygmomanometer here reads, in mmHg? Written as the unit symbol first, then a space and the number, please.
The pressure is mmHg 140
